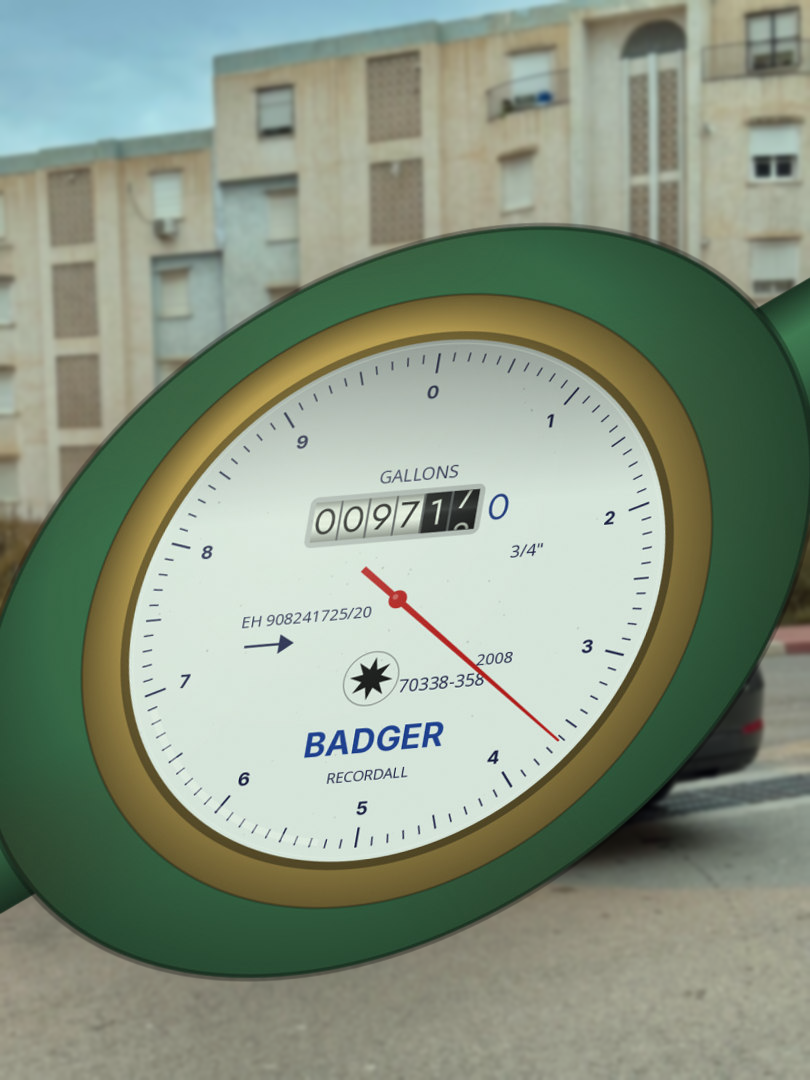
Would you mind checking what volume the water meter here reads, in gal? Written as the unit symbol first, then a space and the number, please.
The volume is gal 97173.6
